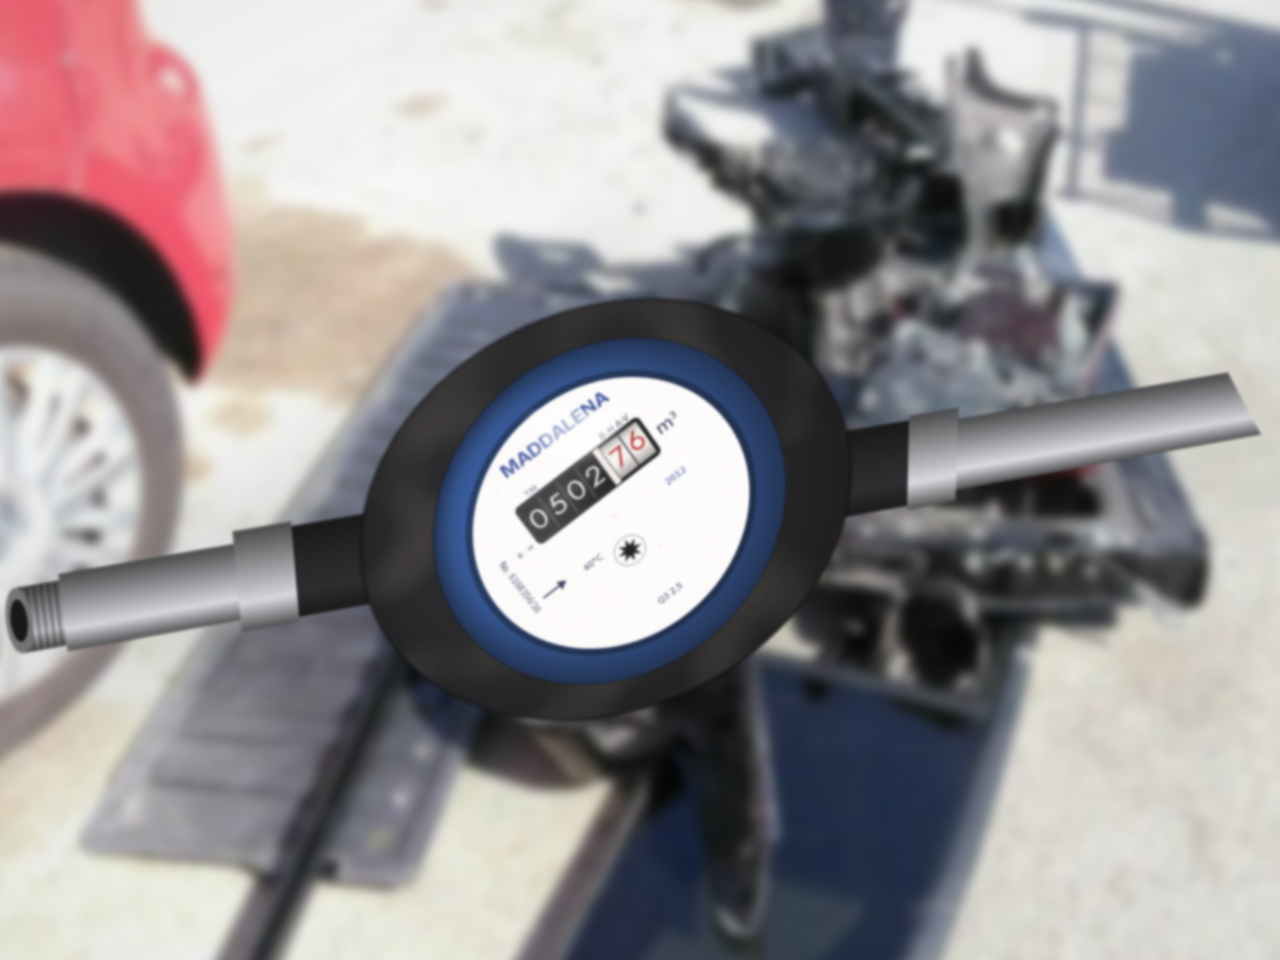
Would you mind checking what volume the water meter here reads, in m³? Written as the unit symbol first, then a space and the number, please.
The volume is m³ 502.76
